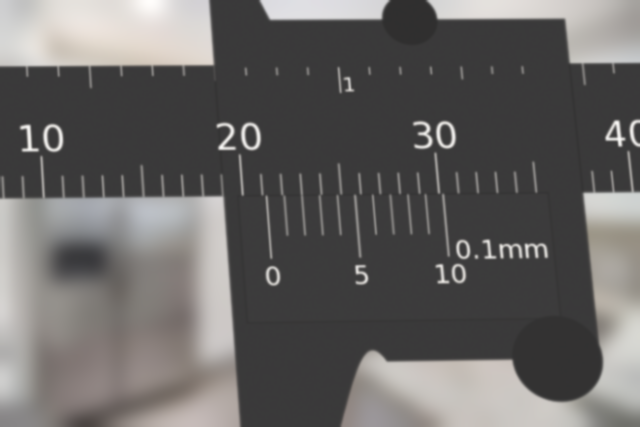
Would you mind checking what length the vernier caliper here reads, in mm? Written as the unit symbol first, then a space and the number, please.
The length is mm 21.2
